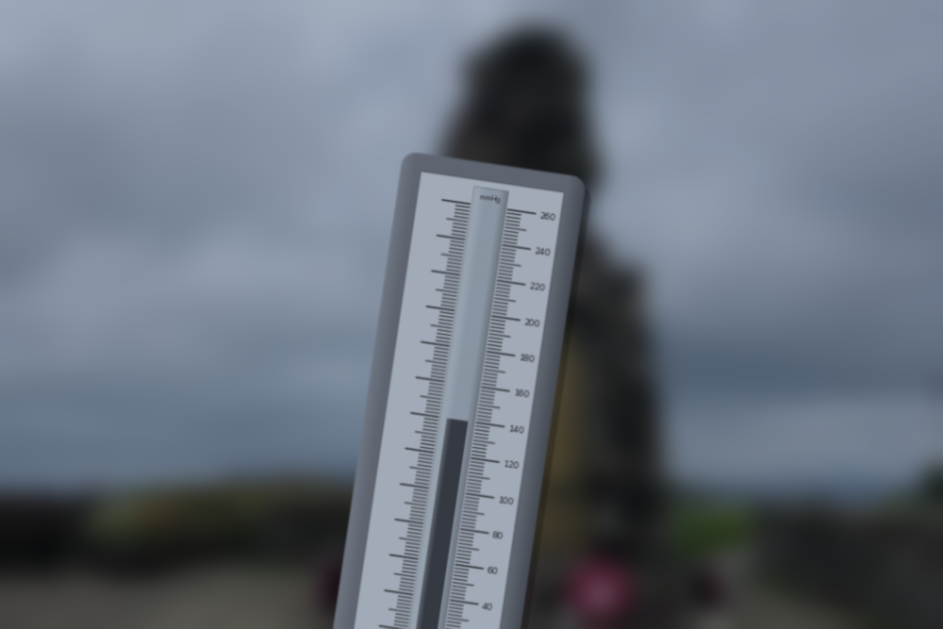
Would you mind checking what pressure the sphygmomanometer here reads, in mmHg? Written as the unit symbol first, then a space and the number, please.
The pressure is mmHg 140
